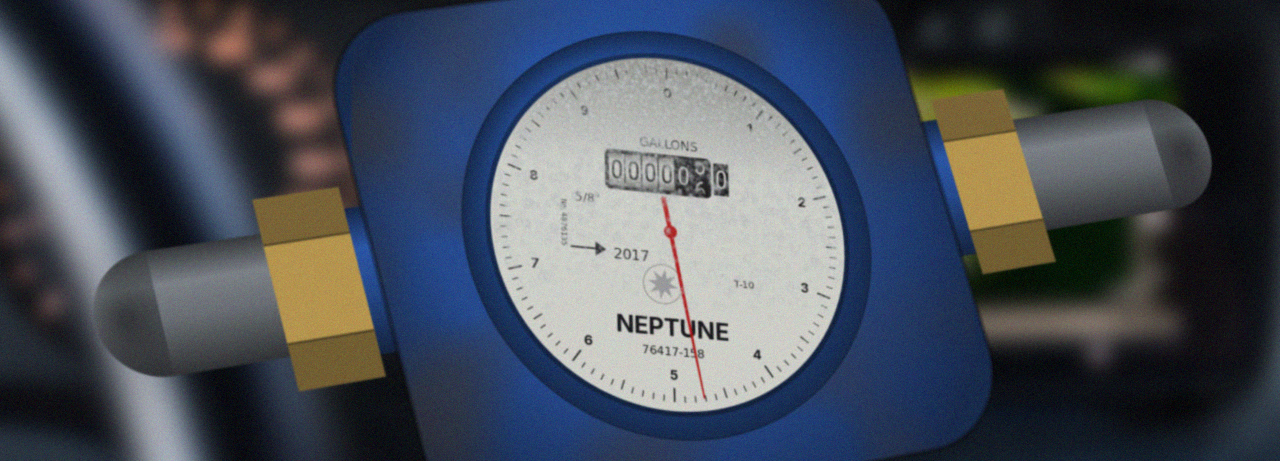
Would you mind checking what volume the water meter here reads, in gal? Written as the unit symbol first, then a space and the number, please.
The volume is gal 54.7
